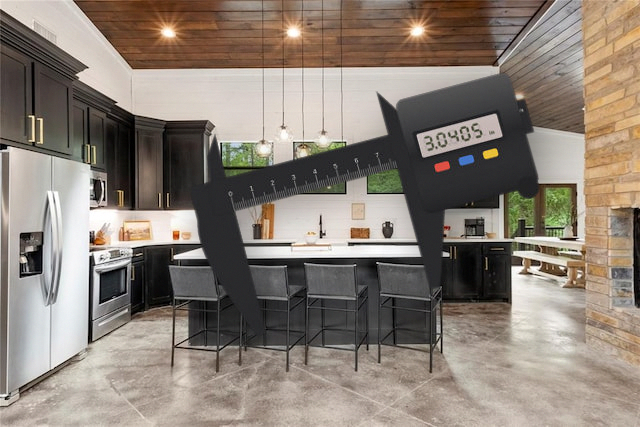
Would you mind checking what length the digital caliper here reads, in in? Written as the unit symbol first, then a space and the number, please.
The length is in 3.0405
